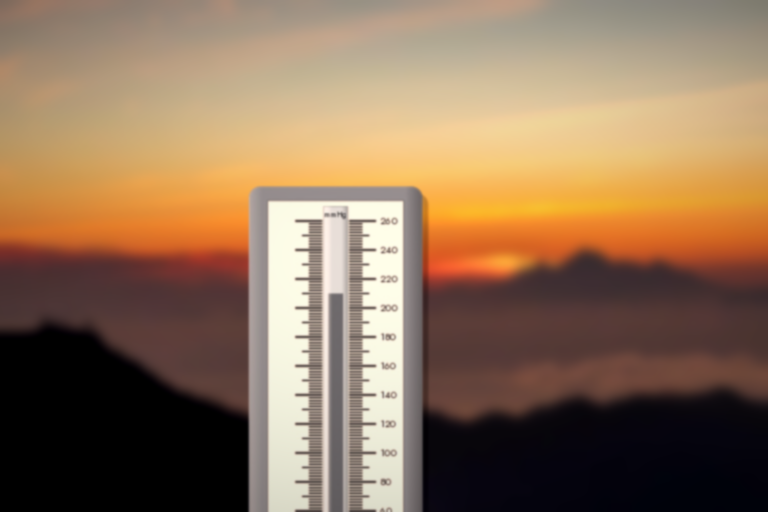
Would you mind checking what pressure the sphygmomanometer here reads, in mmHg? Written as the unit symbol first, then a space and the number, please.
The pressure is mmHg 210
